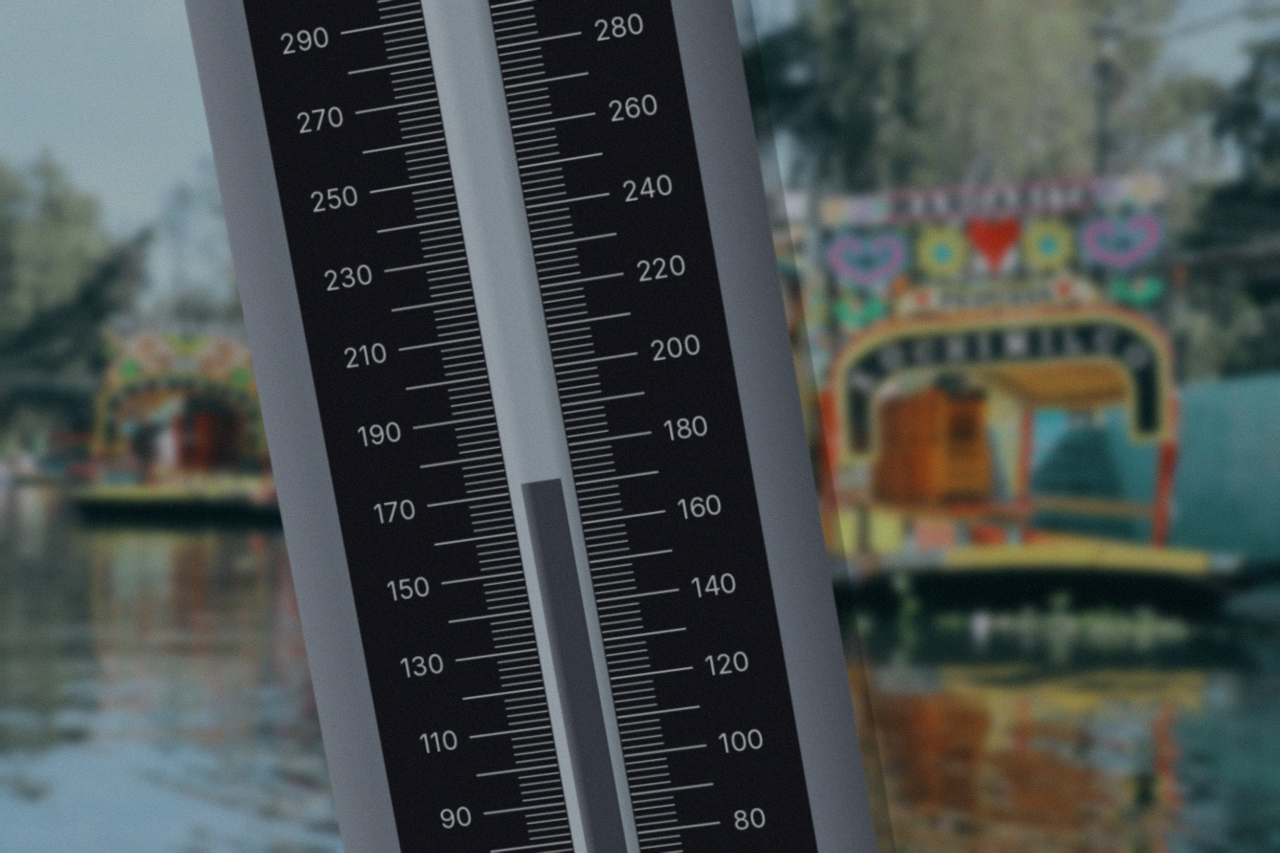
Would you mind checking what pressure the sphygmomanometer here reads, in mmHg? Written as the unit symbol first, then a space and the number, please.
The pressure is mmHg 172
